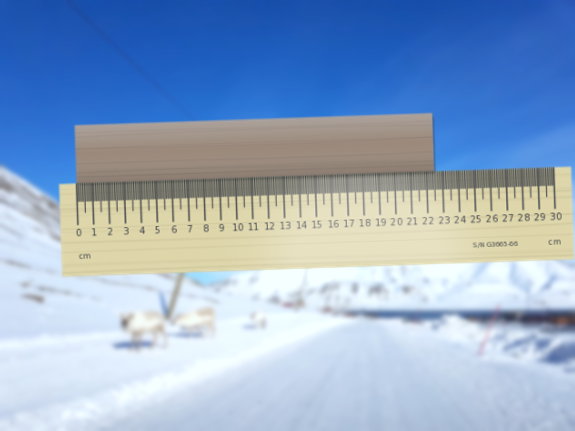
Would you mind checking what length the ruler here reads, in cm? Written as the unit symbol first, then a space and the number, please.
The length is cm 22.5
